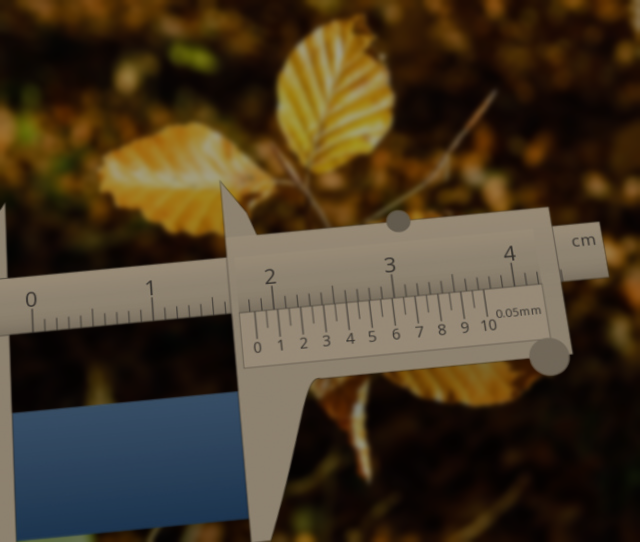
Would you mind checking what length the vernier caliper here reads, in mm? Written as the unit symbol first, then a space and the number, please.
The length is mm 18.4
